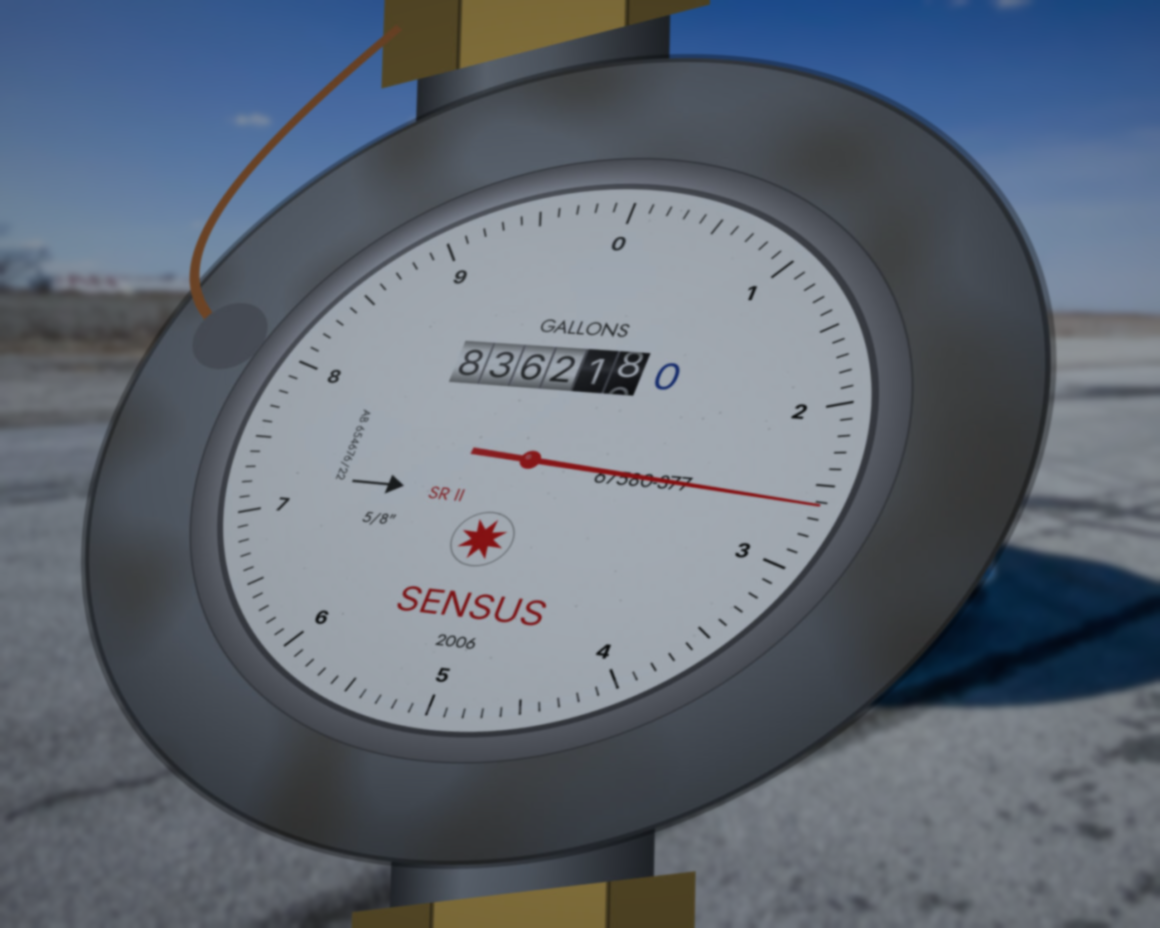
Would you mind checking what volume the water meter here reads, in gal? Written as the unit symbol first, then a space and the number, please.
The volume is gal 8362182.6
